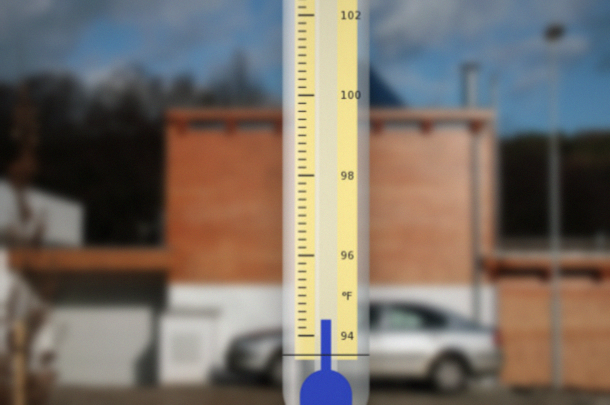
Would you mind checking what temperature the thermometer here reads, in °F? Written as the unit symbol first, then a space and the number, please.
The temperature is °F 94.4
